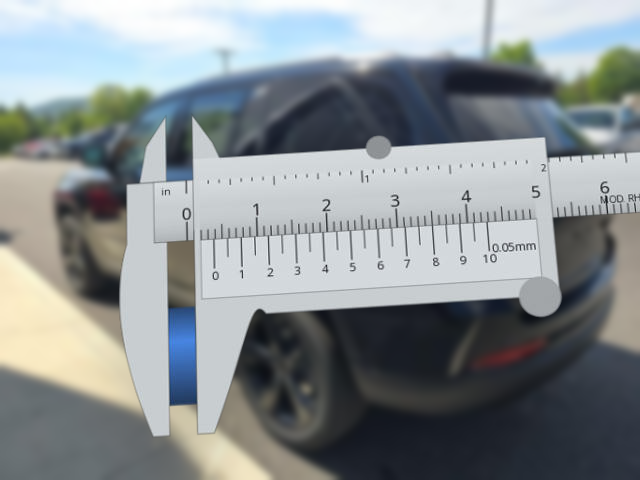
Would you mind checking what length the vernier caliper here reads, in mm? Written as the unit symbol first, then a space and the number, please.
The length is mm 3.8
